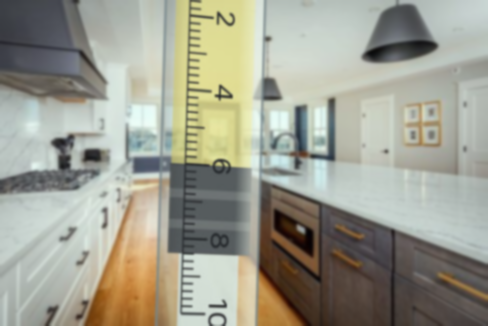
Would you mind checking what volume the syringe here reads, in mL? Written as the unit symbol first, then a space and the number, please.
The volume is mL 6
